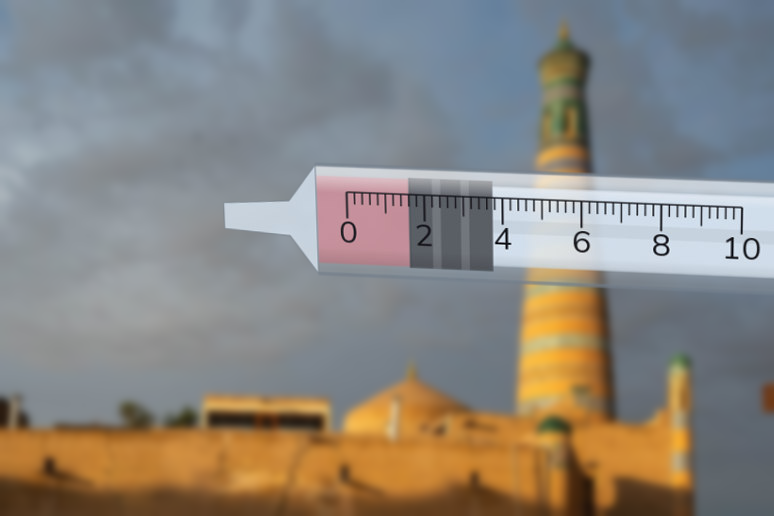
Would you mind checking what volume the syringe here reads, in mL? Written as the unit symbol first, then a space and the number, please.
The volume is mL 1.6
